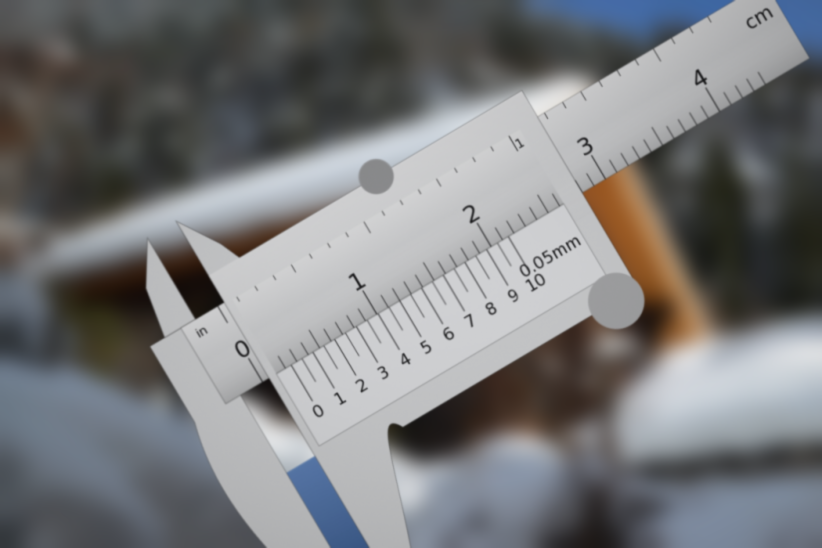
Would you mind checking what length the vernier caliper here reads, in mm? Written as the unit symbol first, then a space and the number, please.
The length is mm 2.5
